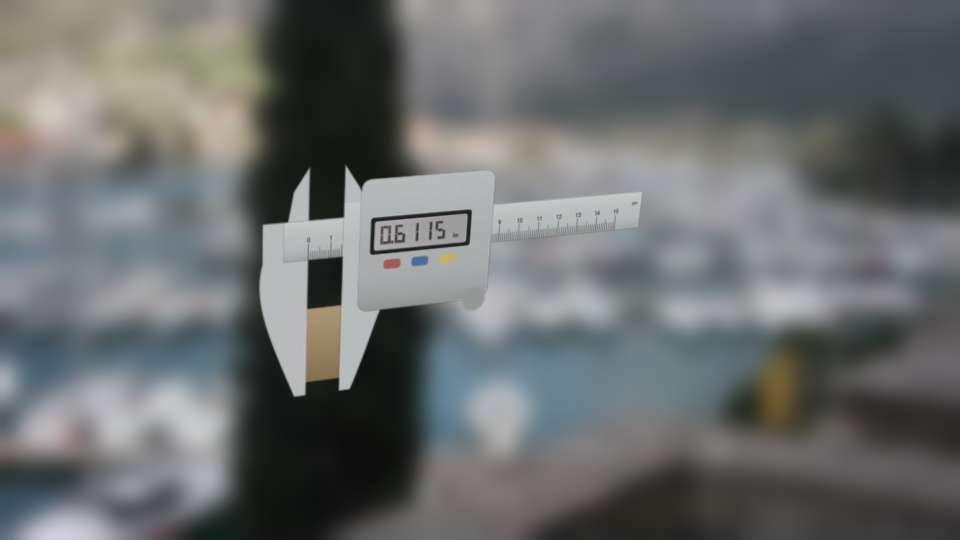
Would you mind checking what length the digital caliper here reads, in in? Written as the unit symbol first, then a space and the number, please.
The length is in 0.6115
